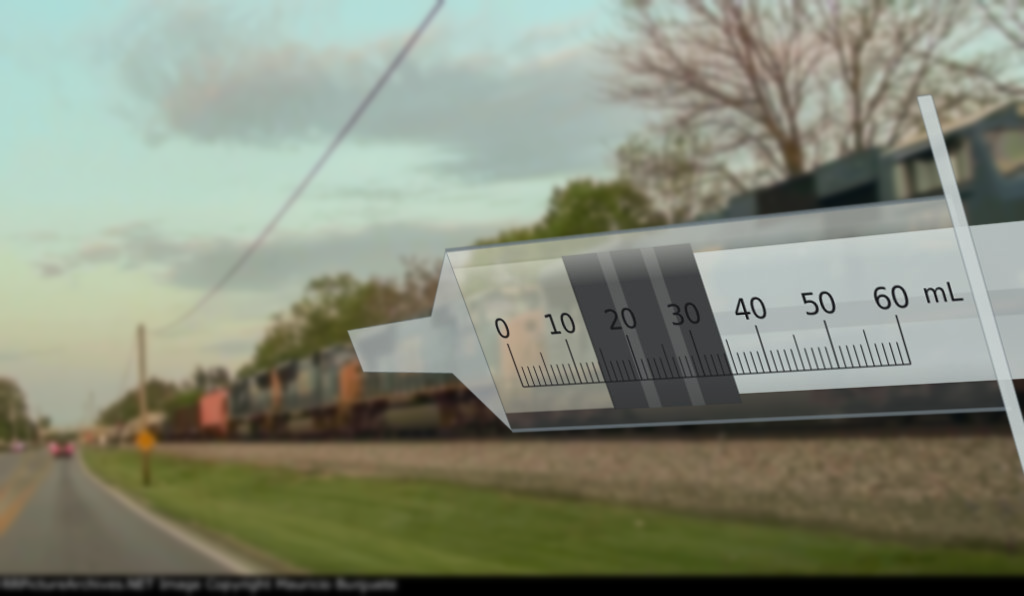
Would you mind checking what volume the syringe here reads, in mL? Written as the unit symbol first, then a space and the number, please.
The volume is mL 14
